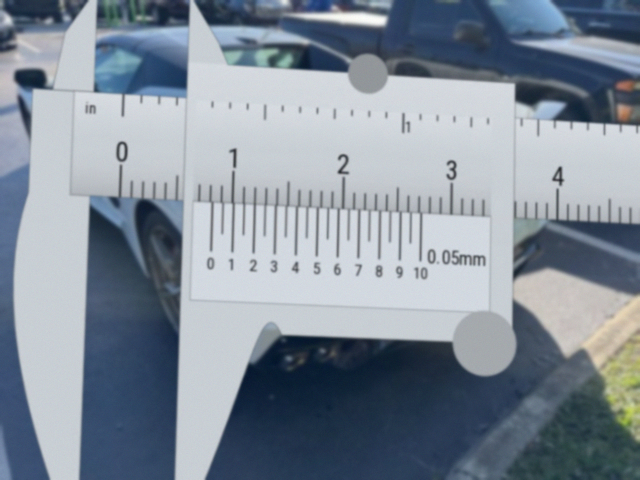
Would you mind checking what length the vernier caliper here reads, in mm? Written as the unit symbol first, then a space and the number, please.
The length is mm 8.2
